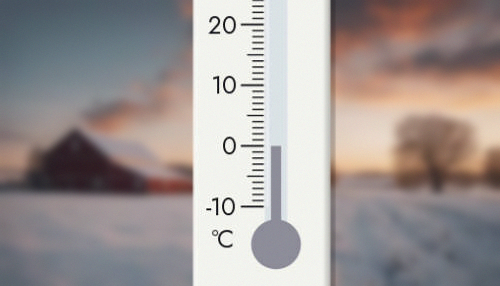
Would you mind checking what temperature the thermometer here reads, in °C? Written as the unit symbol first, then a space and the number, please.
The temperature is °C 0
